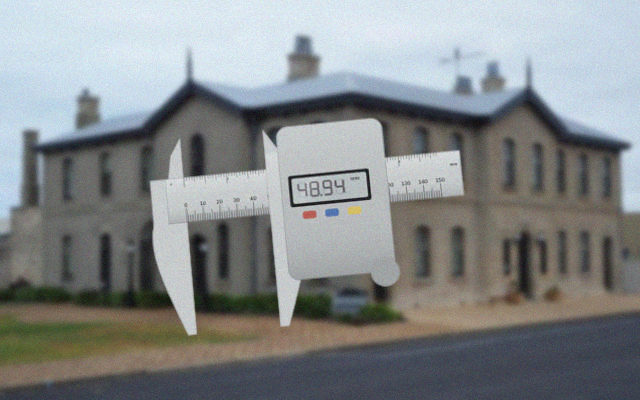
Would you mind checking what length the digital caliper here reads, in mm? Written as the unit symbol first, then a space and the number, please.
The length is mm 48.94
